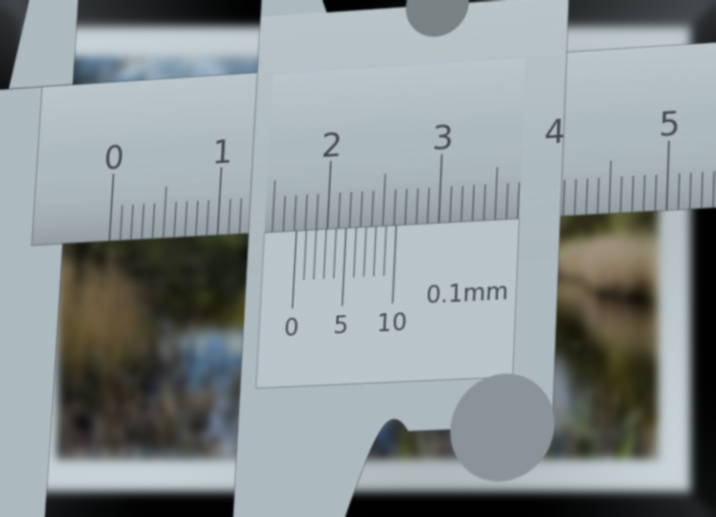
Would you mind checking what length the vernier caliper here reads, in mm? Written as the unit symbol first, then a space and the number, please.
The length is mm 17.2
